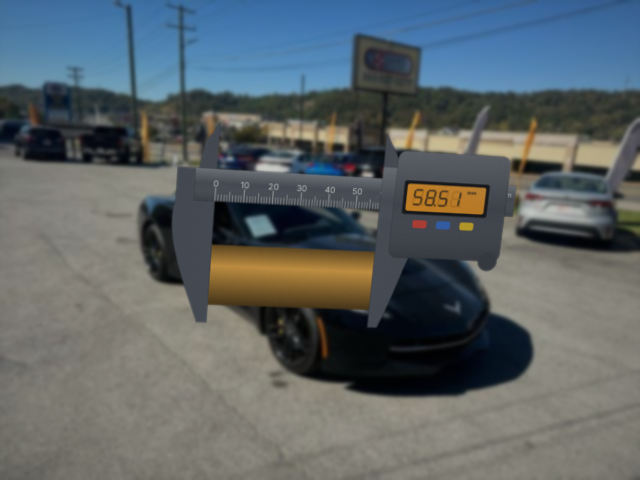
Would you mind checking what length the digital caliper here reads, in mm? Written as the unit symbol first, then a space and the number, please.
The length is mm 58.51
